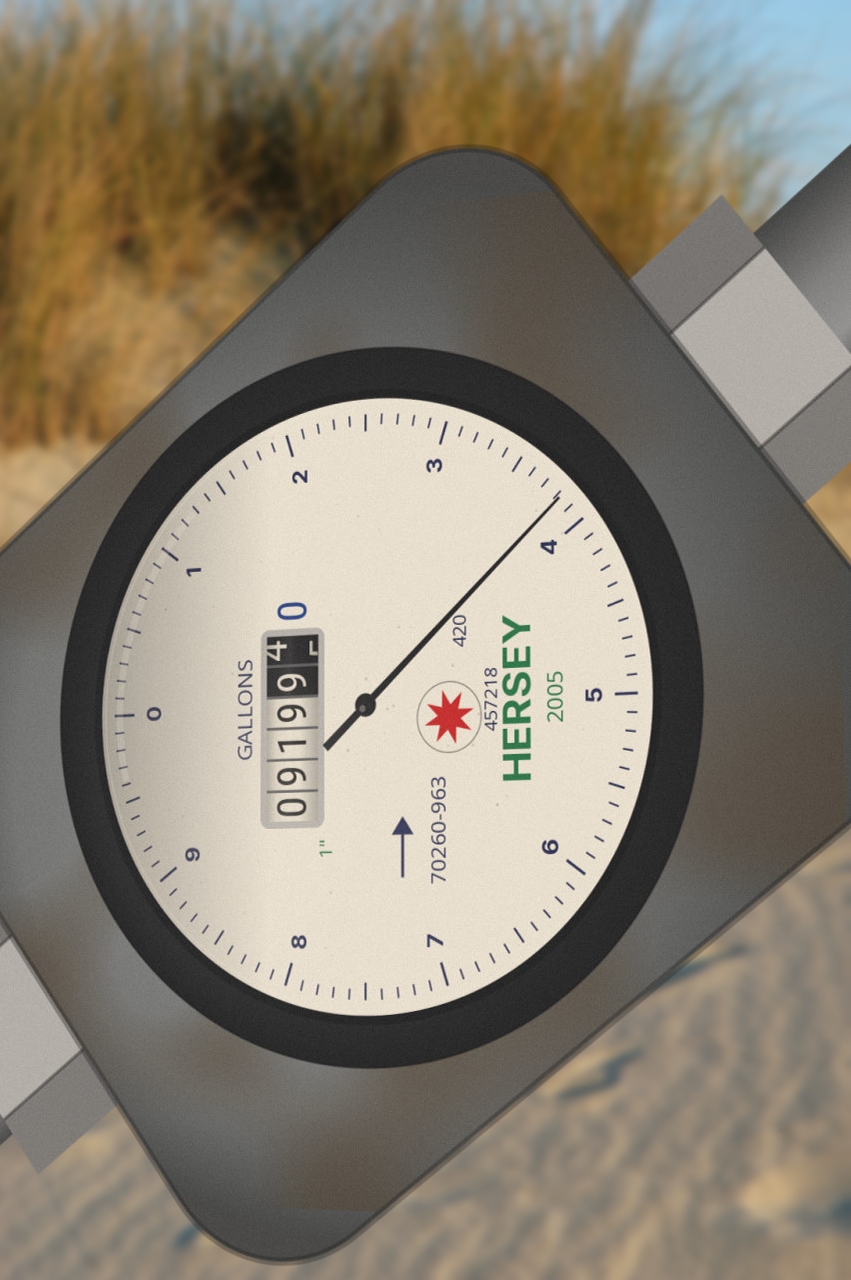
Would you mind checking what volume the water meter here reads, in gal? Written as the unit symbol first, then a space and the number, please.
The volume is gal 919943.8
